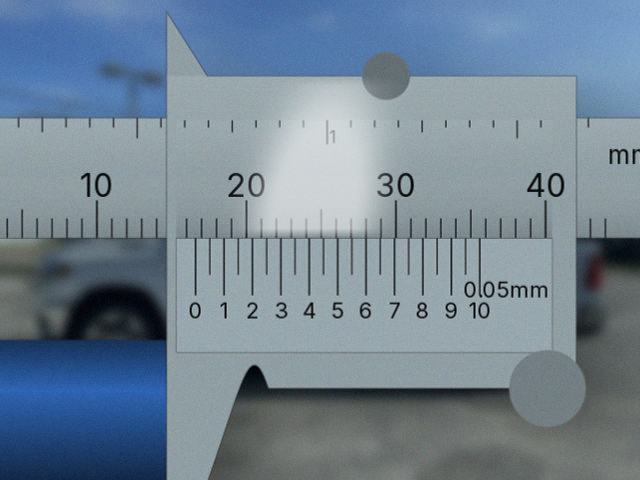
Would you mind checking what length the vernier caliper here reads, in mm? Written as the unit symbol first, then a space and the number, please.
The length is mm 16.6
